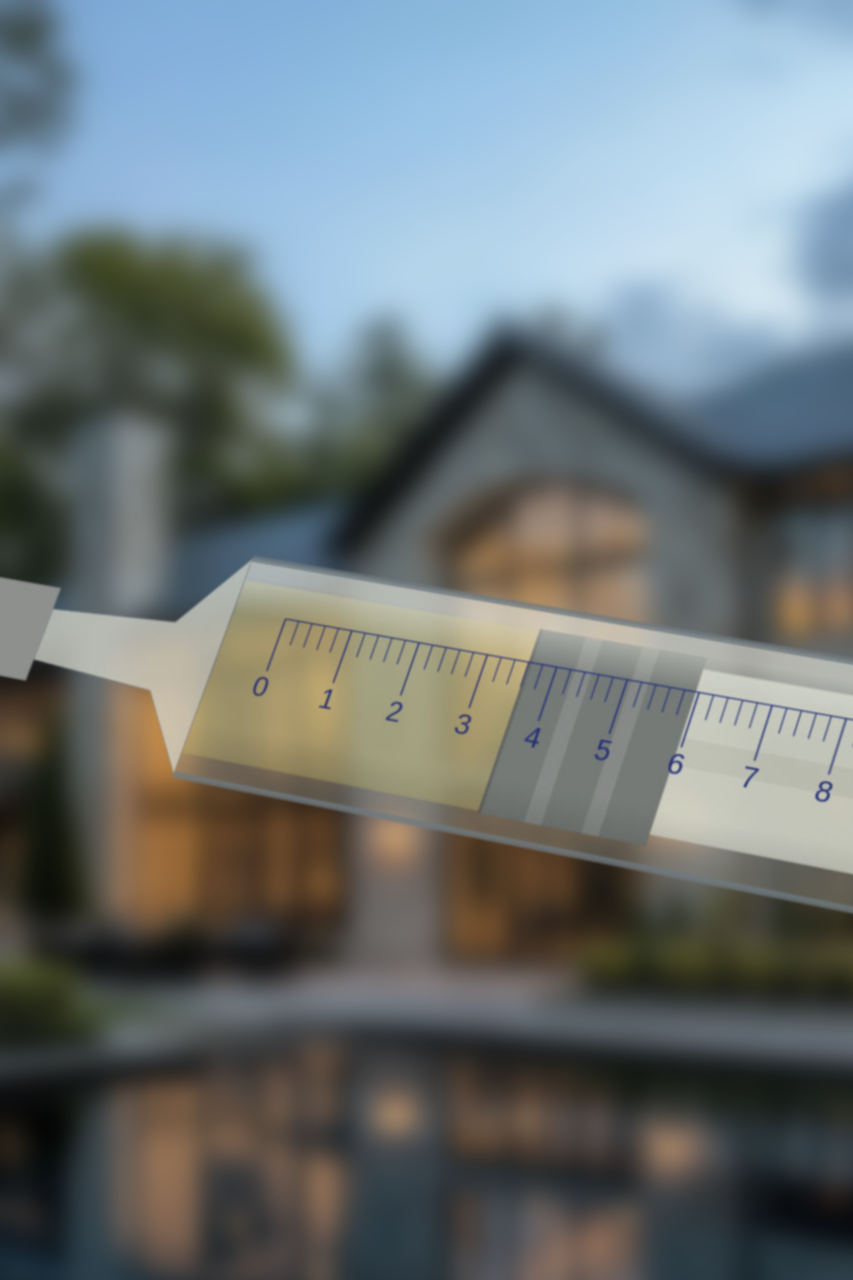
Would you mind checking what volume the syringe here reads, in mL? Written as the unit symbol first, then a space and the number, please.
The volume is mL 3.6
